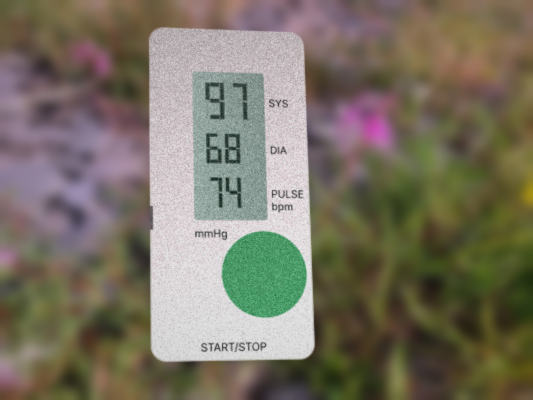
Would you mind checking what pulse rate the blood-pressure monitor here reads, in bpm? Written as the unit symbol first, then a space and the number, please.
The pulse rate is bpm 74
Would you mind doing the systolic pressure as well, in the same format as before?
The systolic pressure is mmHg 97
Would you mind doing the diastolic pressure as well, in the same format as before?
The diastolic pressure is mmHg 68
